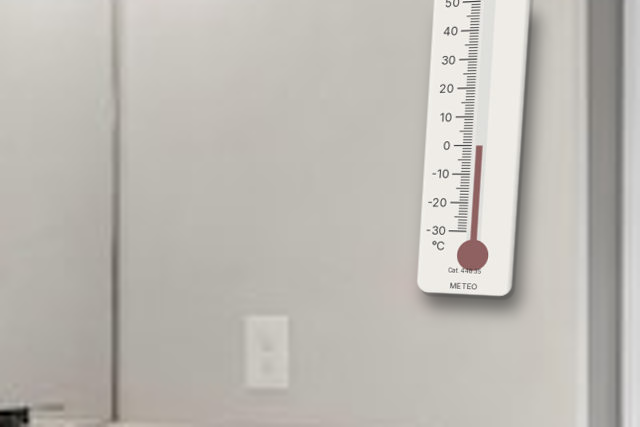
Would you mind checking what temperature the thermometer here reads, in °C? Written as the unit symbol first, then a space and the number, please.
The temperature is °C 0
